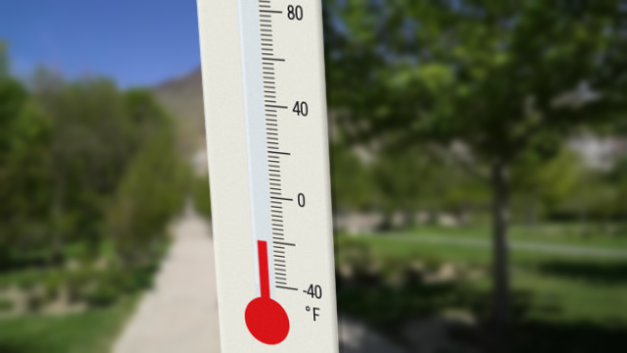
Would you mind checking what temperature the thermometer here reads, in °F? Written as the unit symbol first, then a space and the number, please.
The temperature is °F -20
